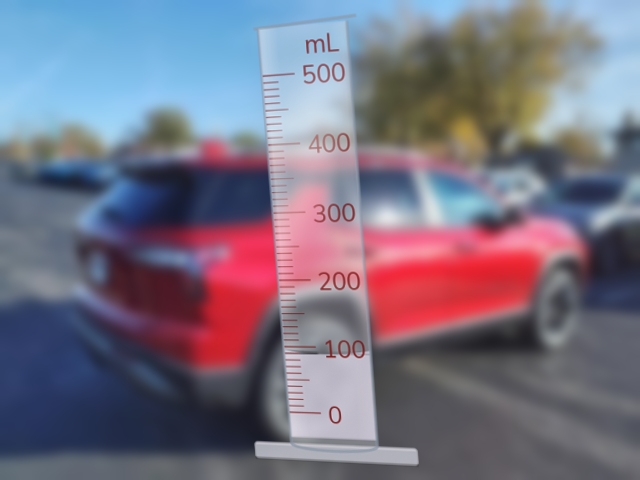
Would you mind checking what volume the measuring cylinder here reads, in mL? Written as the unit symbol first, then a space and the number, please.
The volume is mL 90
